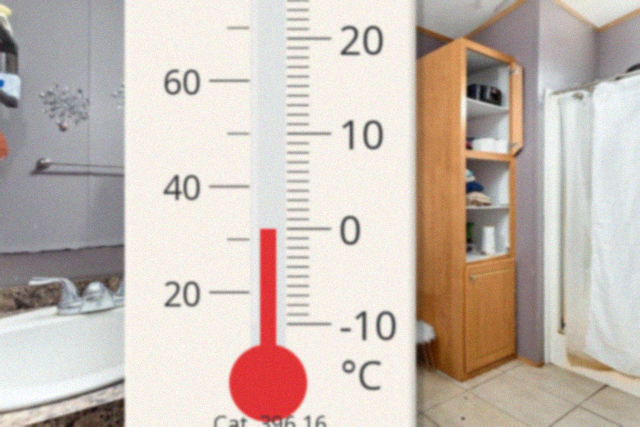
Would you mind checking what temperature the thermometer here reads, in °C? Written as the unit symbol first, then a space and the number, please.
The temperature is °C 0
